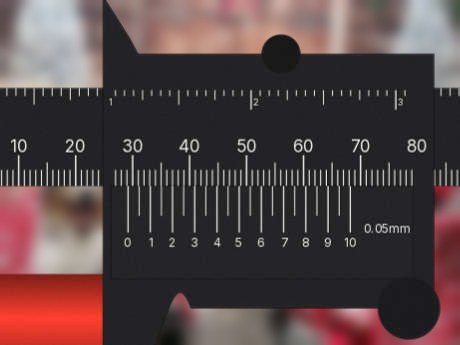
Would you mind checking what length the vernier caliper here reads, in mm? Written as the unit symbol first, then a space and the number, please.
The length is mm 29.2
